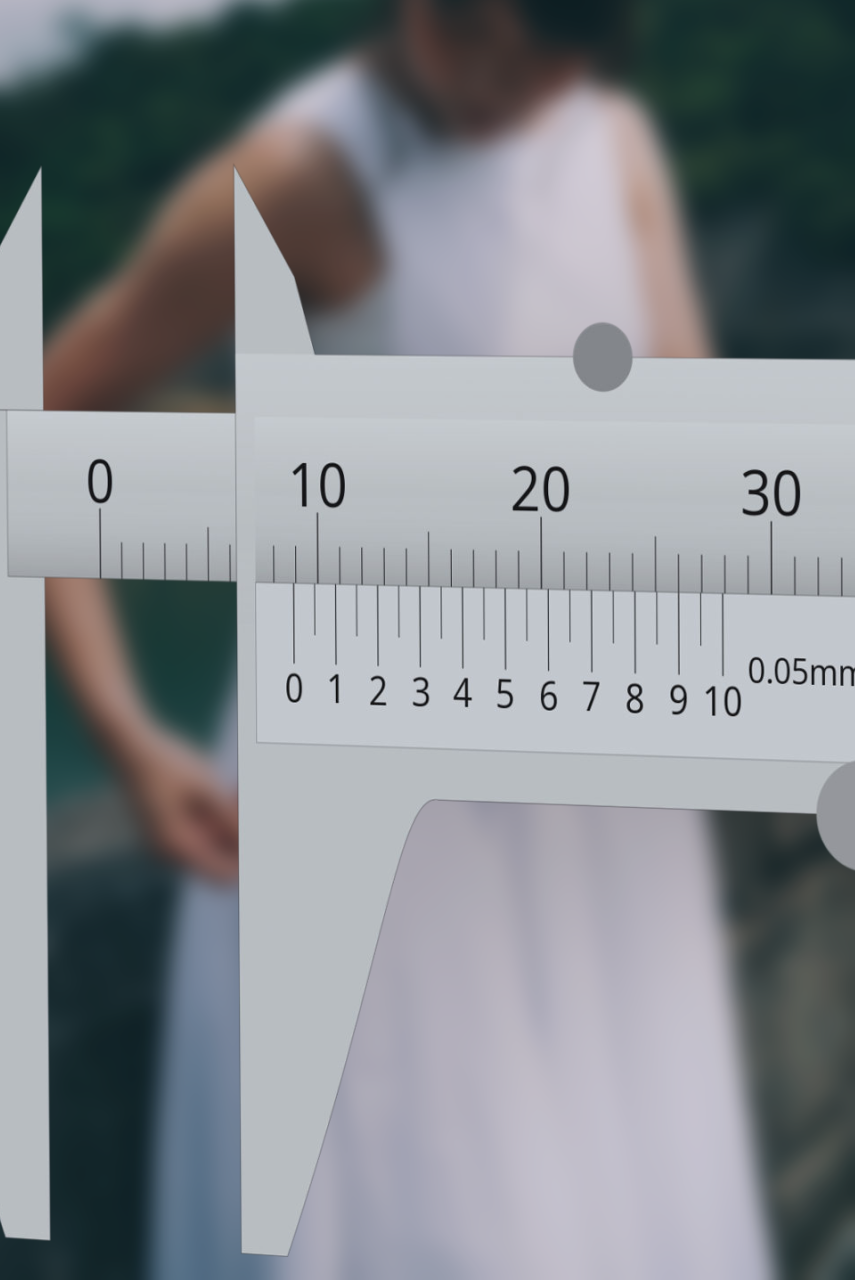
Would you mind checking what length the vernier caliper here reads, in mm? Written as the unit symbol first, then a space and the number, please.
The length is mm 8.9
